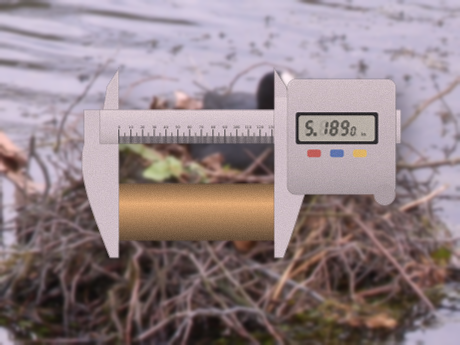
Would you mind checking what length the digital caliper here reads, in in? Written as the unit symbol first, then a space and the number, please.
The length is in 5.1890
